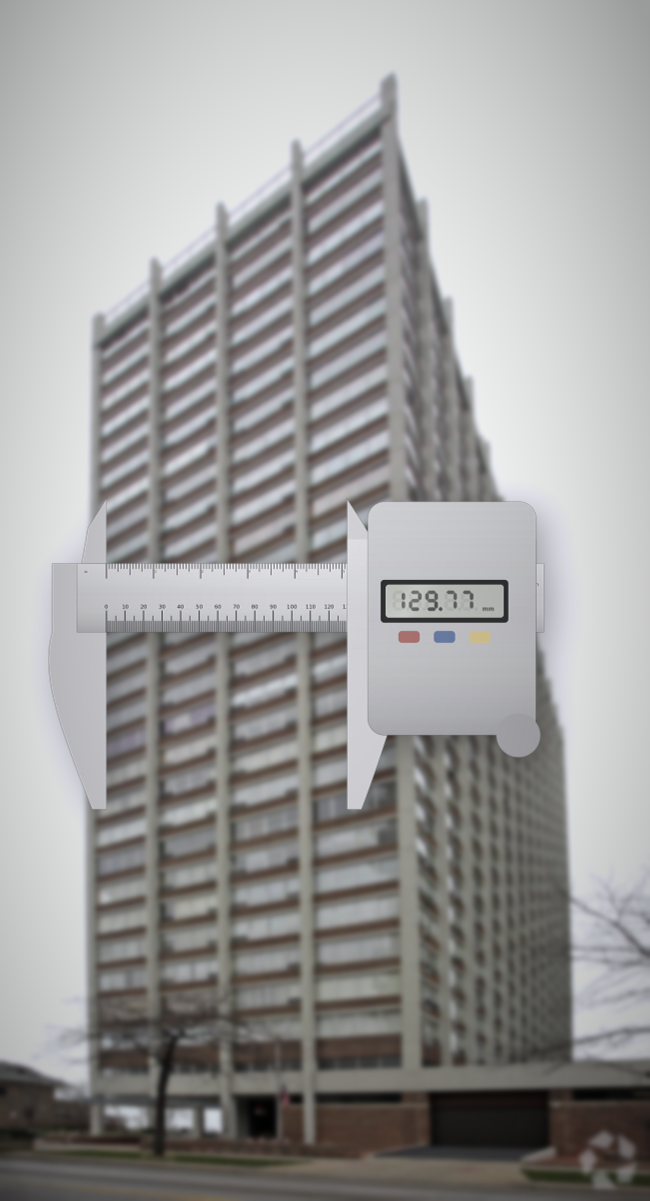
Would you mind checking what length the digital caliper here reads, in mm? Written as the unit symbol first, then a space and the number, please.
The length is mm 129.77
